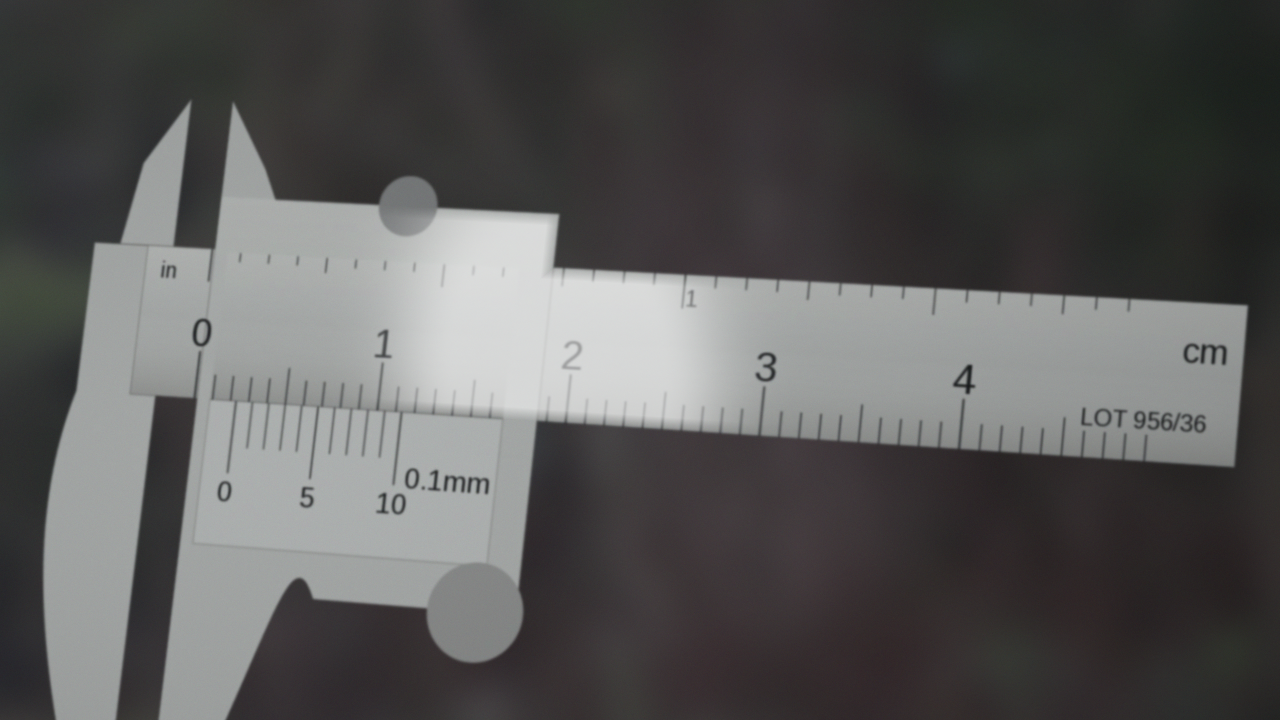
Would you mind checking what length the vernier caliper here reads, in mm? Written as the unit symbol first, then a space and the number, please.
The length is mm 2.3
